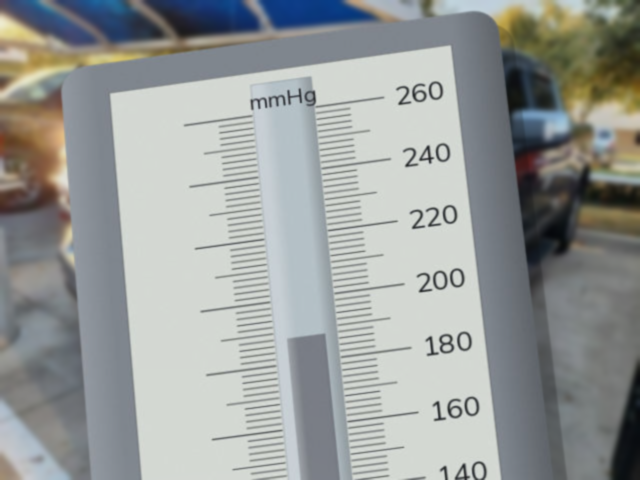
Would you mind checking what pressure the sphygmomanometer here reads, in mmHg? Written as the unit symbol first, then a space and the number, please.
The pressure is mmHg 188
